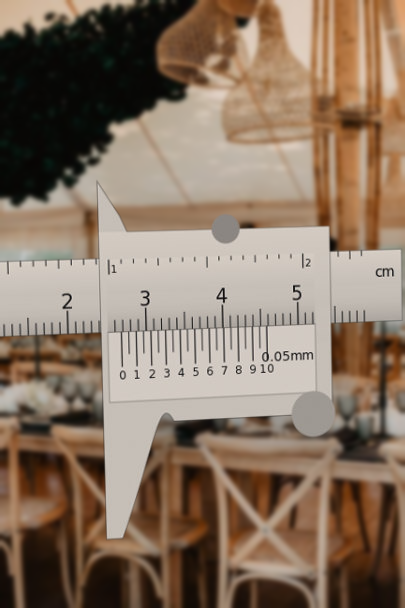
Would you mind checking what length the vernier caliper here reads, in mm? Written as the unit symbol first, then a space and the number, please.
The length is mm 26.8
